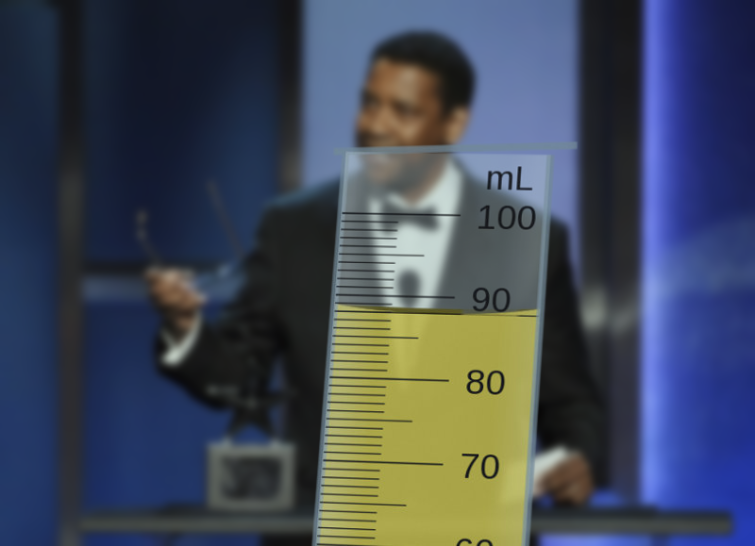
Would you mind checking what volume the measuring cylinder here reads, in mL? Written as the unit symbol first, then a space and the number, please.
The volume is mL 88
